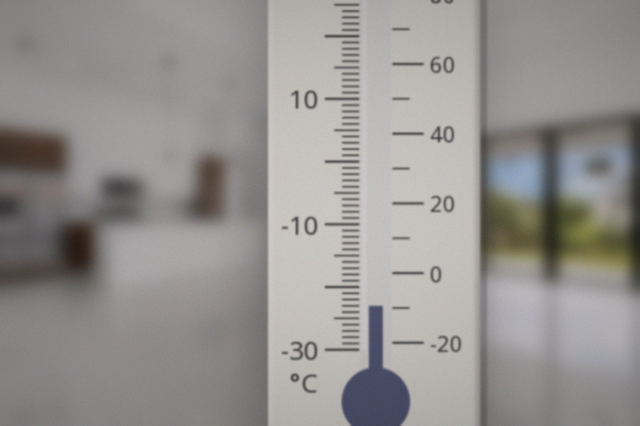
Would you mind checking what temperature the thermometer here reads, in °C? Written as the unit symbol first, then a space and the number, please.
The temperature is °C -23
